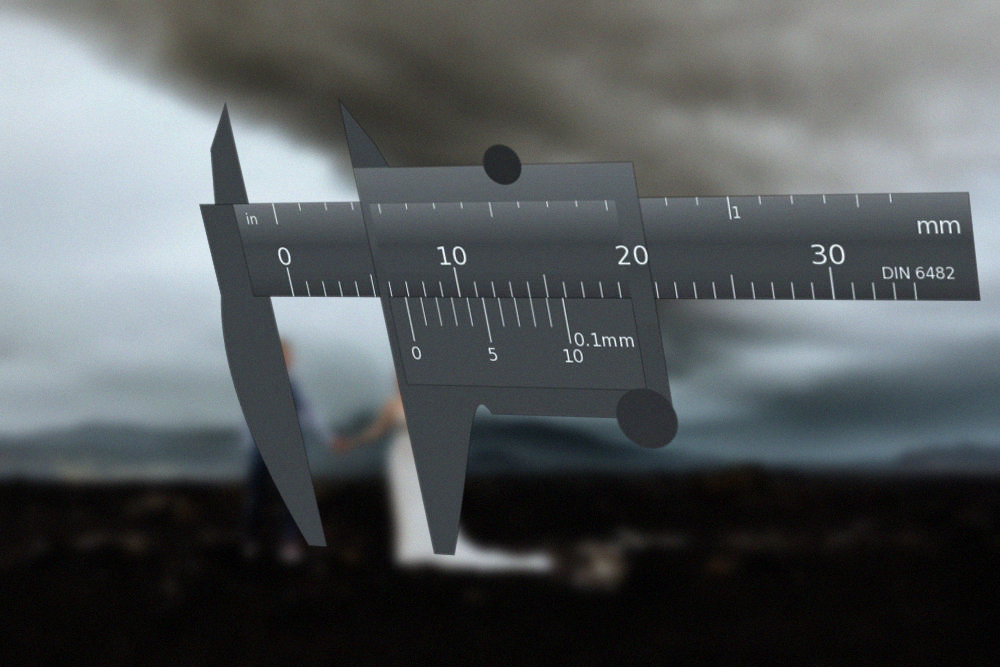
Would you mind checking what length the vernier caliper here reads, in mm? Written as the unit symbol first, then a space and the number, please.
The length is mm 6.8
